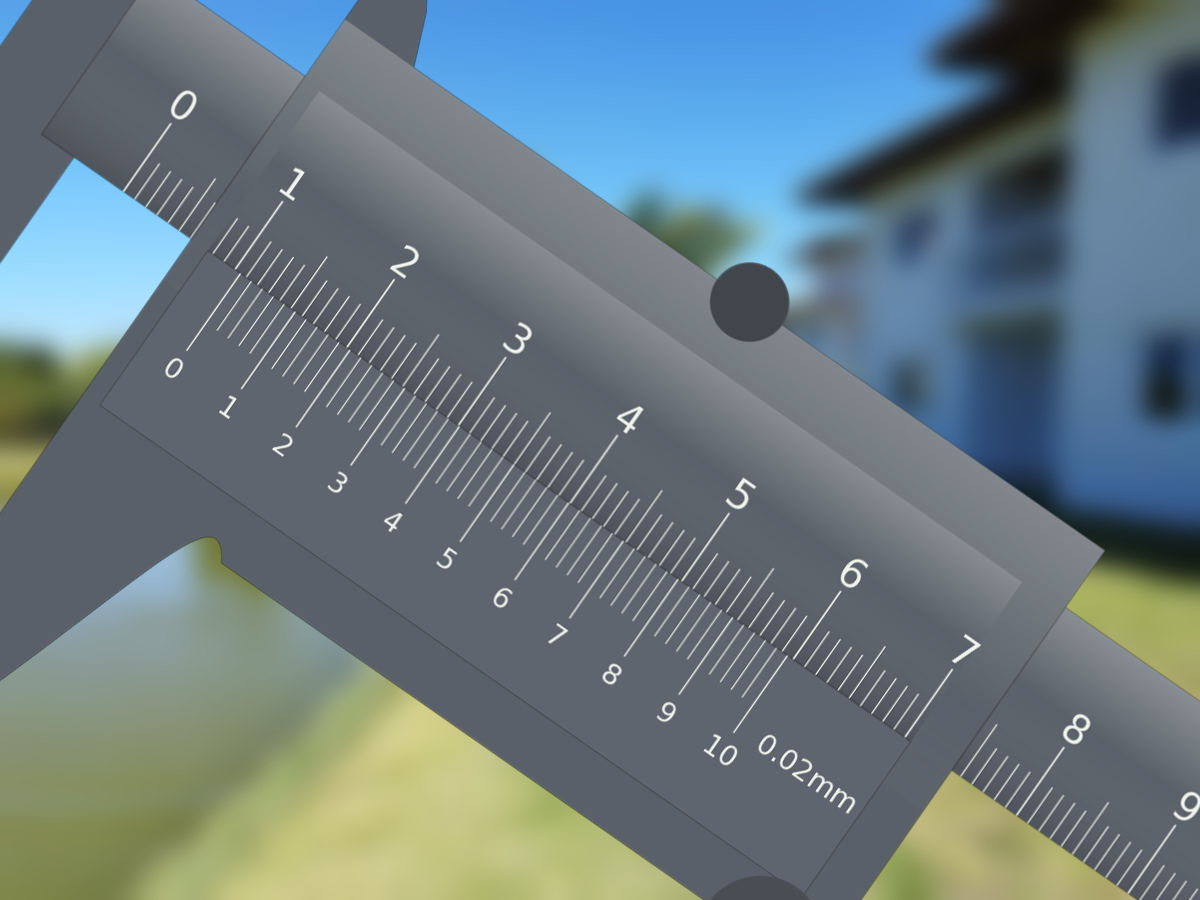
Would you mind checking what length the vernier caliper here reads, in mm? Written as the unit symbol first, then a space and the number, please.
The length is mm 10.5
